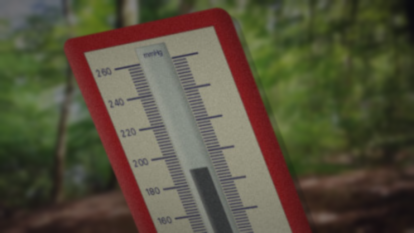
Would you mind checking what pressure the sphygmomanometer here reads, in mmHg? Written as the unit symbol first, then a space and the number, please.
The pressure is mmHg 190
